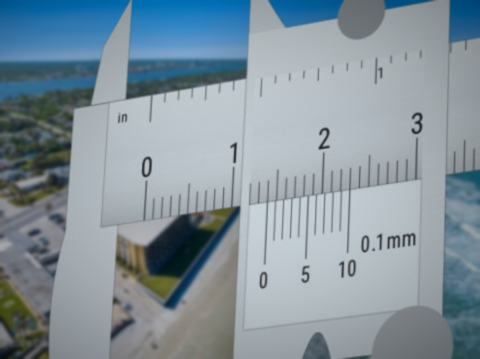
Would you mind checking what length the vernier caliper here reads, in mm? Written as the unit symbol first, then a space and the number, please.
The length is mm 14.0
